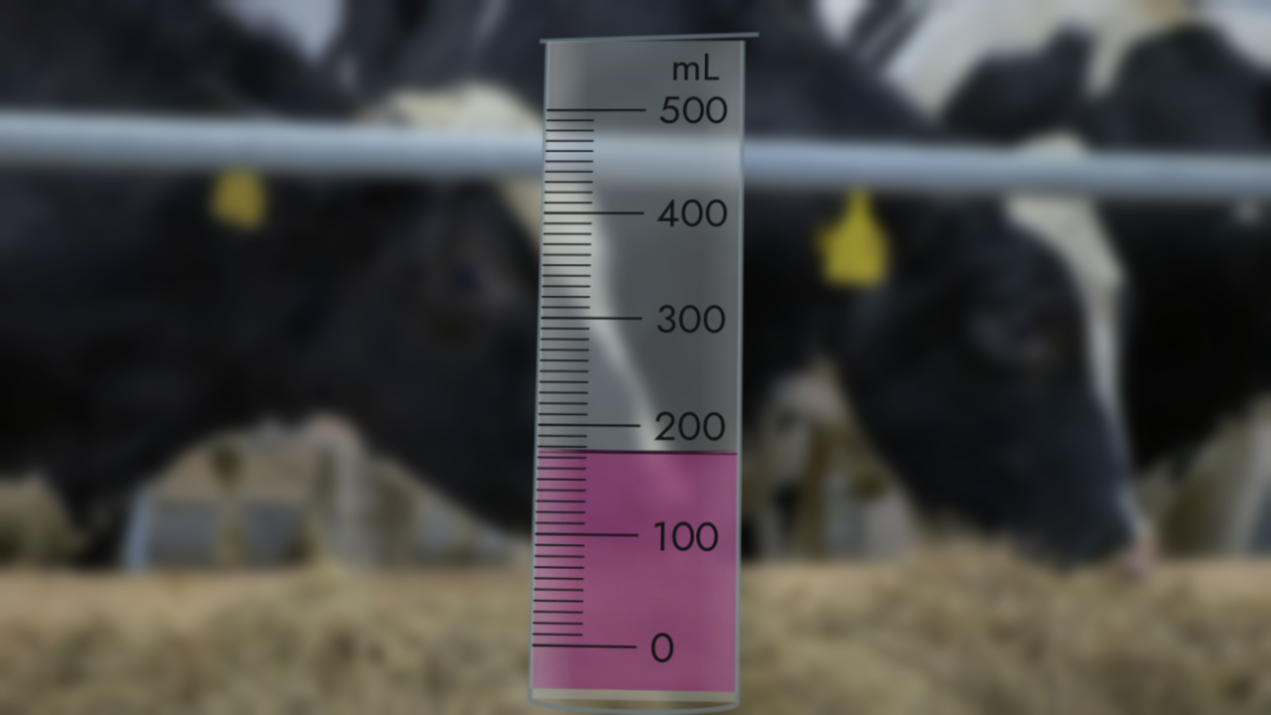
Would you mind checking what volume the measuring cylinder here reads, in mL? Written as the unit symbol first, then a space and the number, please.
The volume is mL 175
